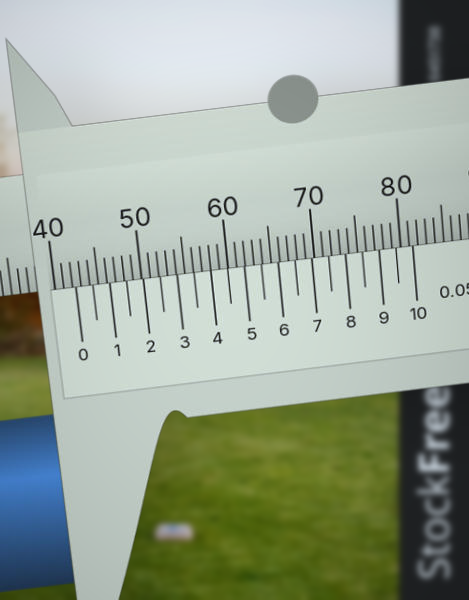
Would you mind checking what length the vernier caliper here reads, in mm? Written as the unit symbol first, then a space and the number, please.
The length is mm 42.4
